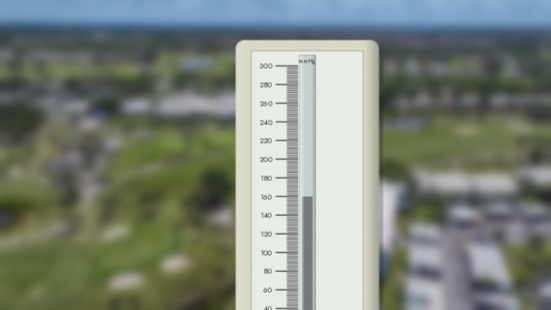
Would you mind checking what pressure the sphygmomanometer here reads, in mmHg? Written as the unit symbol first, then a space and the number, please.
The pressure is mmHg 160
